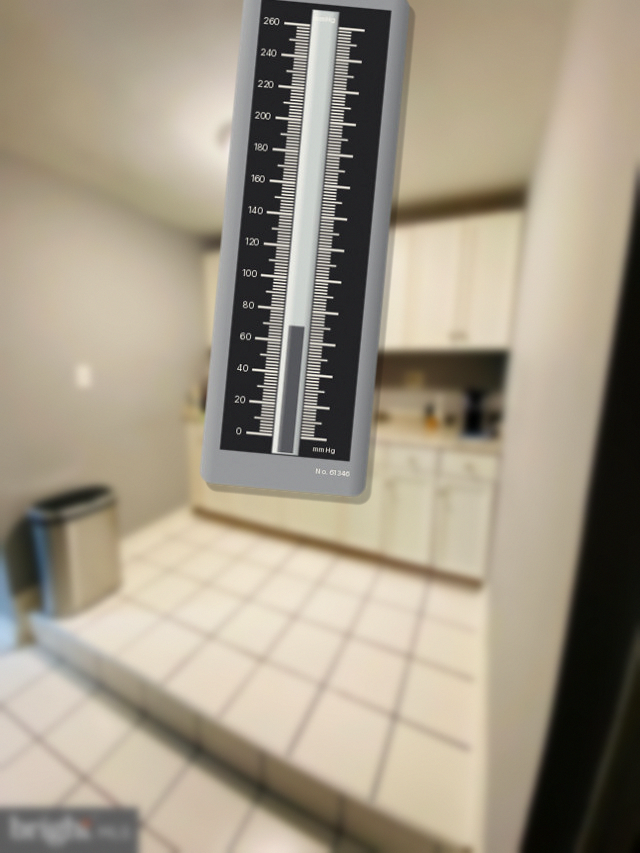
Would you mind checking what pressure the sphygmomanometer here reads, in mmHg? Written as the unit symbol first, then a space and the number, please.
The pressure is mmHg 70
